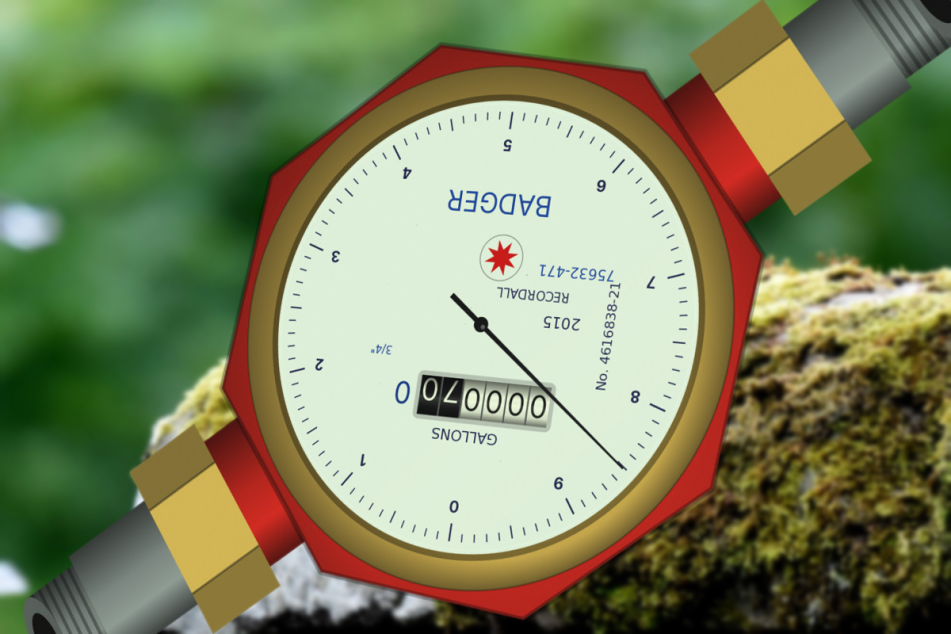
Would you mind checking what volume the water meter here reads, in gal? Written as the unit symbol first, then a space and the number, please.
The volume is gal 698.5
